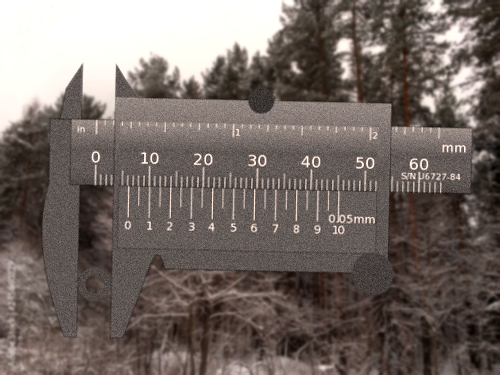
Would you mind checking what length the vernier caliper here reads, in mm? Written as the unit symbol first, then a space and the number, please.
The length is mm 6.2
